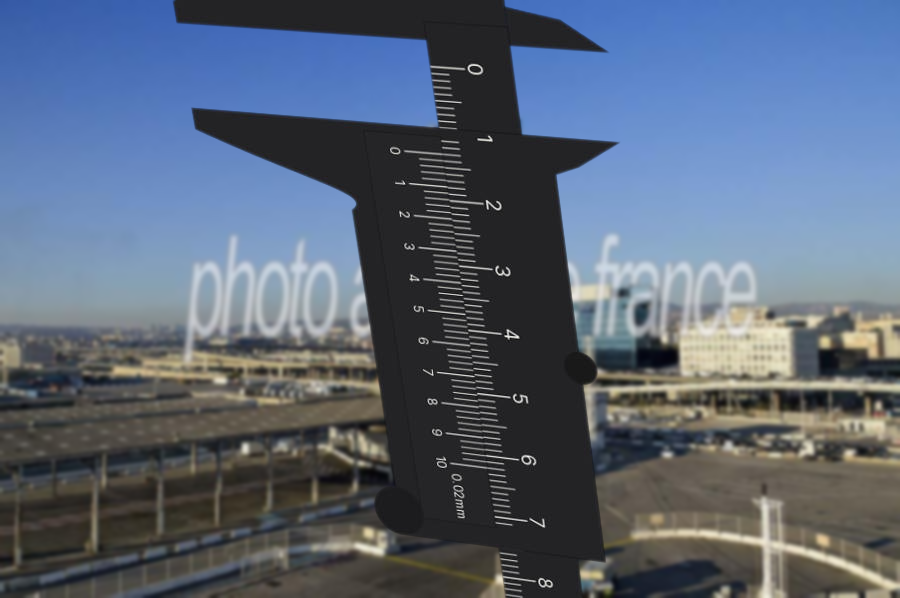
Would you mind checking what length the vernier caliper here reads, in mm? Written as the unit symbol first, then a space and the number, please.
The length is mm 13.0
